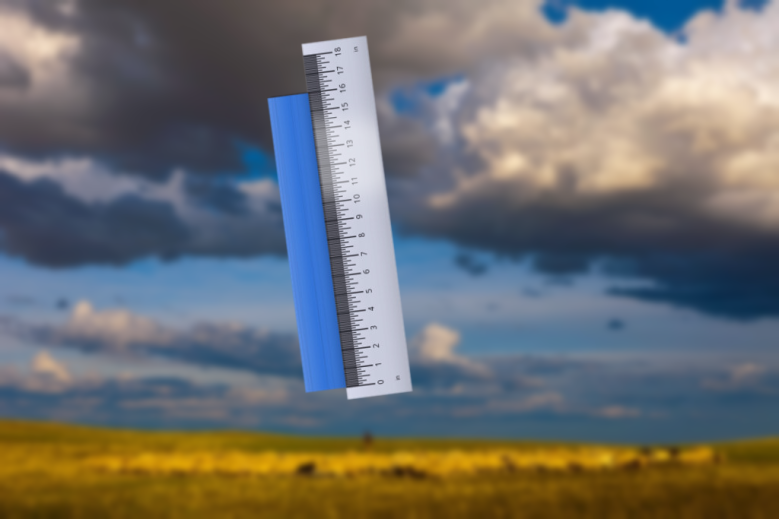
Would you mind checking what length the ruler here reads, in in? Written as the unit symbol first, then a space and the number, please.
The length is in 16
